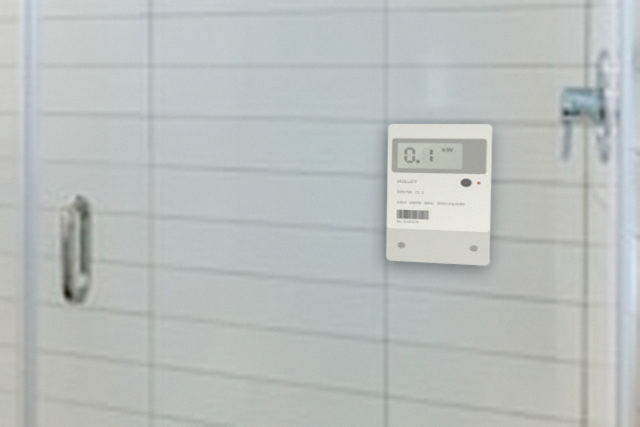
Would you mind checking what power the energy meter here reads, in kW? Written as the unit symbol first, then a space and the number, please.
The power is kW 0.1
